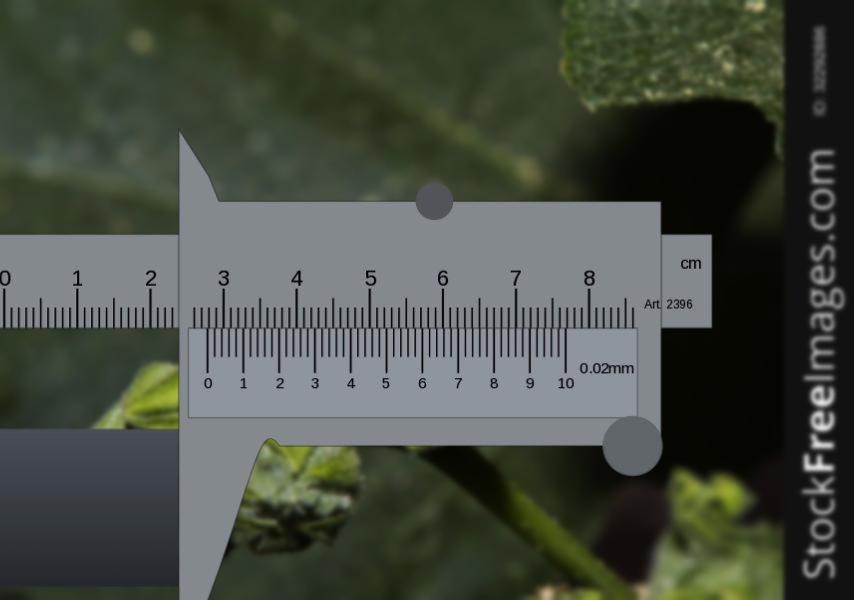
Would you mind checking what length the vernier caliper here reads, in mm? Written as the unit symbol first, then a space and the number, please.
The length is mm 27.8
